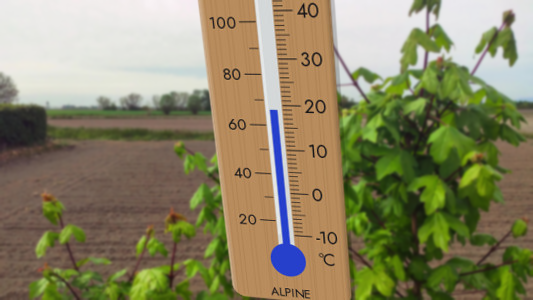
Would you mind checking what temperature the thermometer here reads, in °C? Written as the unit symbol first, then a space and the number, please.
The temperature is °C 19
